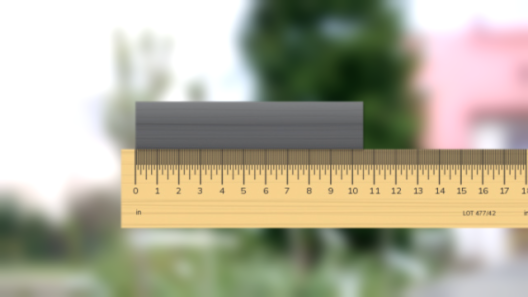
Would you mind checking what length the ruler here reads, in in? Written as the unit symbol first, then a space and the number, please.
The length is in 10.5
